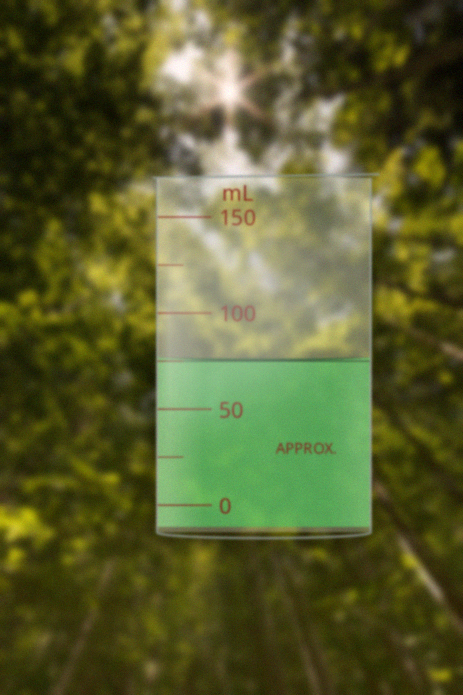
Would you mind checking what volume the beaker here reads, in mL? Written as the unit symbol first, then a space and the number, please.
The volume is mL 75
